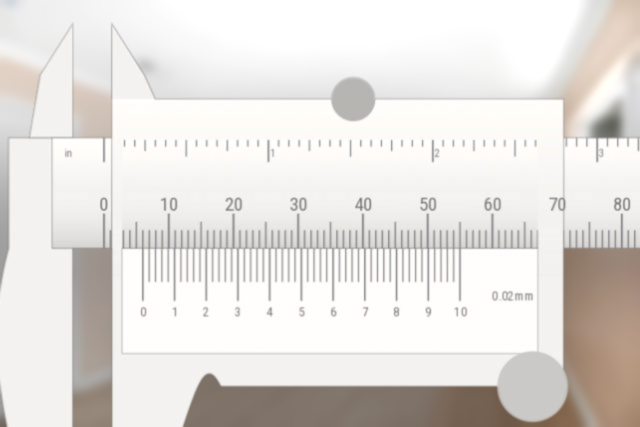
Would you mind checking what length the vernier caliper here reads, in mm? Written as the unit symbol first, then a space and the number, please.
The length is mm 6.0
